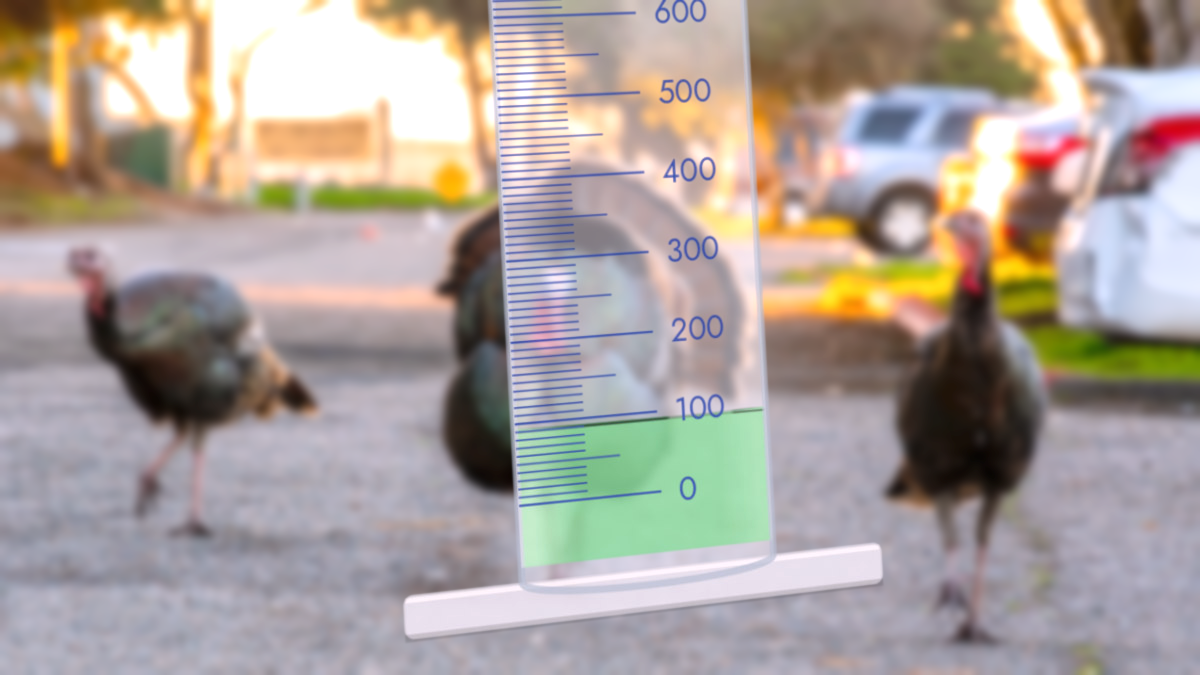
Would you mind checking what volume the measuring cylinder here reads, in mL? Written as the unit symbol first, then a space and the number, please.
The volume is mL 90
